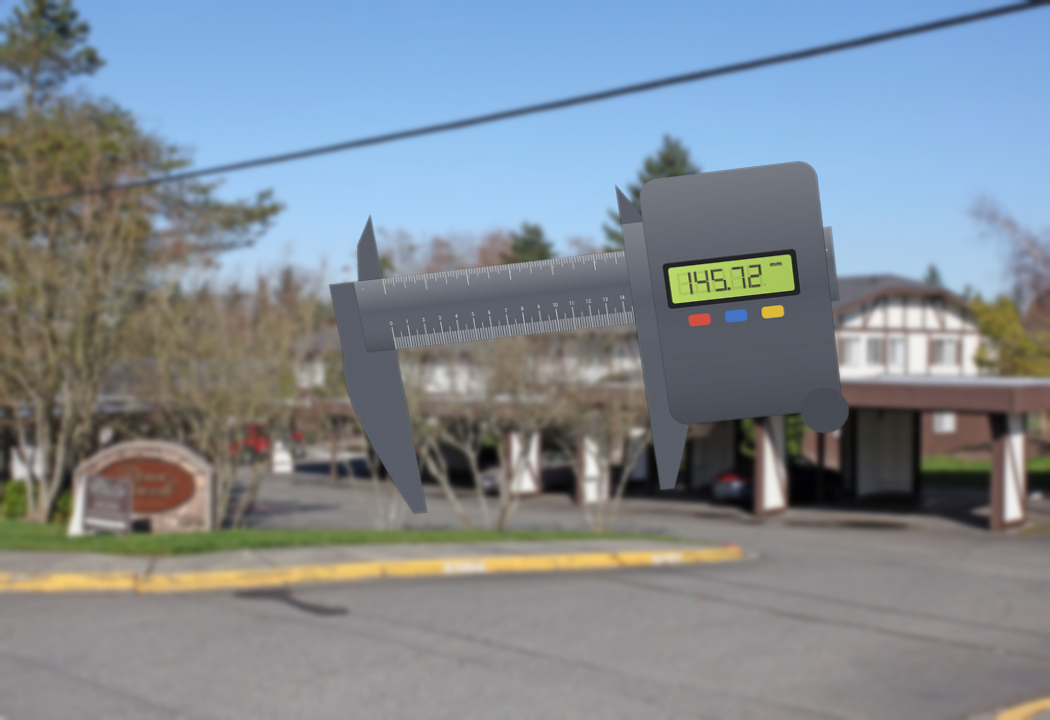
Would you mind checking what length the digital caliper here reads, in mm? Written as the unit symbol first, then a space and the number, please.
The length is mm 145.72
